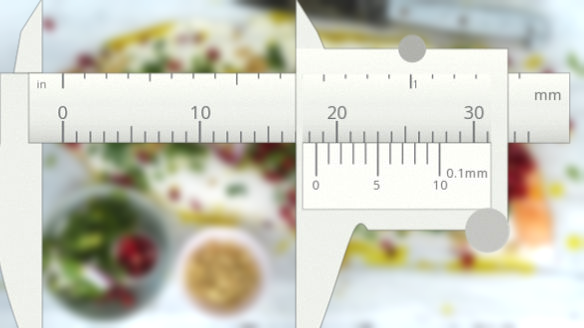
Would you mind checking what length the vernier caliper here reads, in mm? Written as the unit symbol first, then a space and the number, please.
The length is mm 18.5
